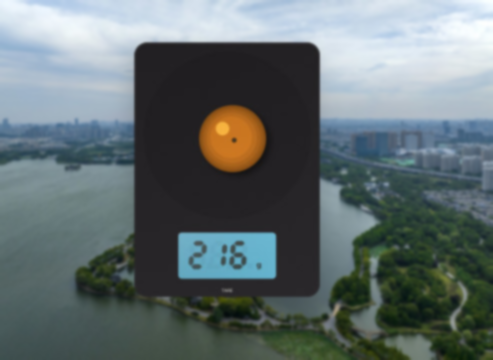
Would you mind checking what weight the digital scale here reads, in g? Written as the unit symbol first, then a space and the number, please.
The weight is g 216
